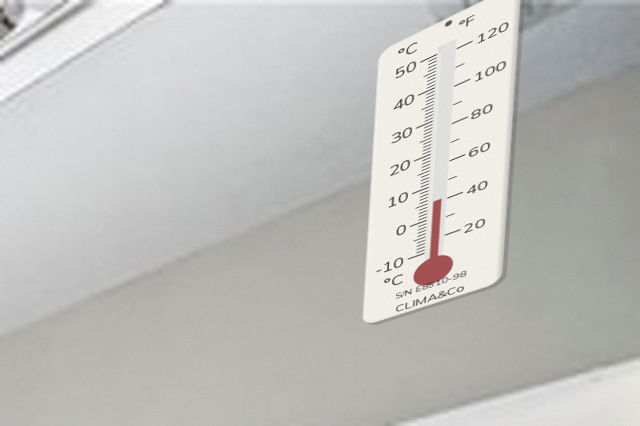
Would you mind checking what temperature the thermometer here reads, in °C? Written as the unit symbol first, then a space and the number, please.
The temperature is °C 5
